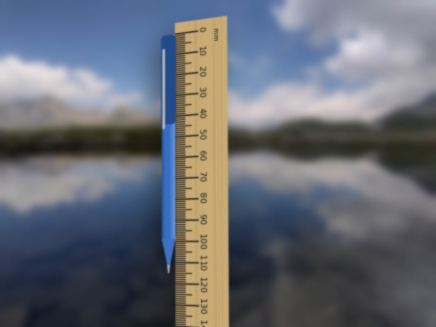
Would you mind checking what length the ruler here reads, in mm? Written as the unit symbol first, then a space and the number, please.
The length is mm 115
